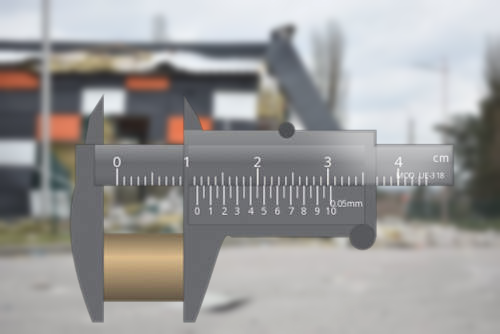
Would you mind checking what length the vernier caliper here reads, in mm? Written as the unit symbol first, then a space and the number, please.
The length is mm 11.4
